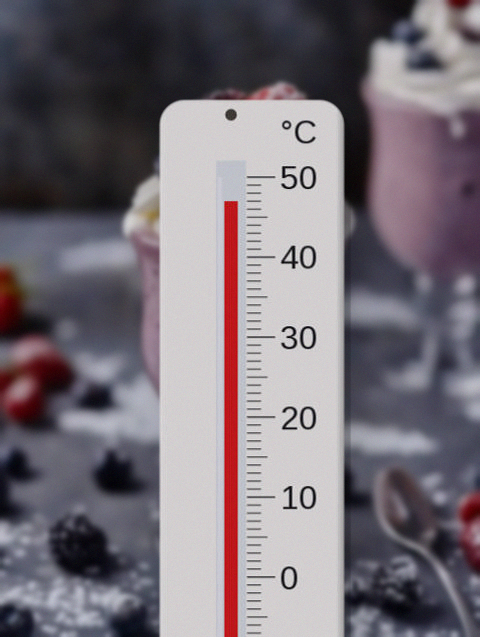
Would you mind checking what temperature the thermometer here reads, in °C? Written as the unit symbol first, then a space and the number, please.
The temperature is °C 47
